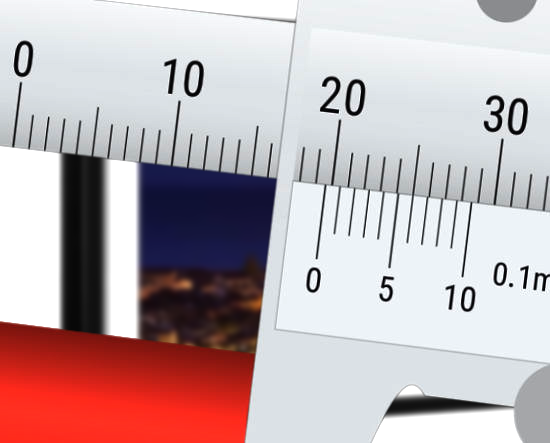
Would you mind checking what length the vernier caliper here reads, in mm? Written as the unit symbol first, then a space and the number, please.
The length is mm 19.6
